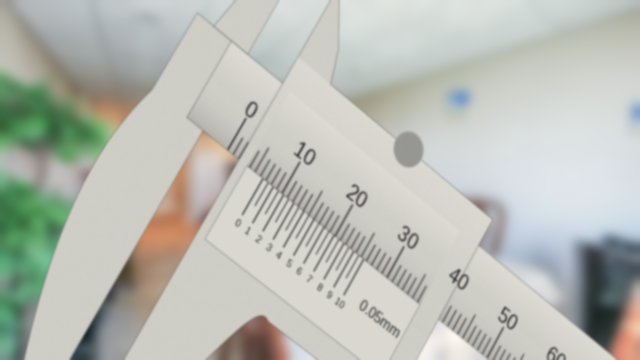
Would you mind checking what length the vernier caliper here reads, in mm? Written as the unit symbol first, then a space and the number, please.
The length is mm 6.5
